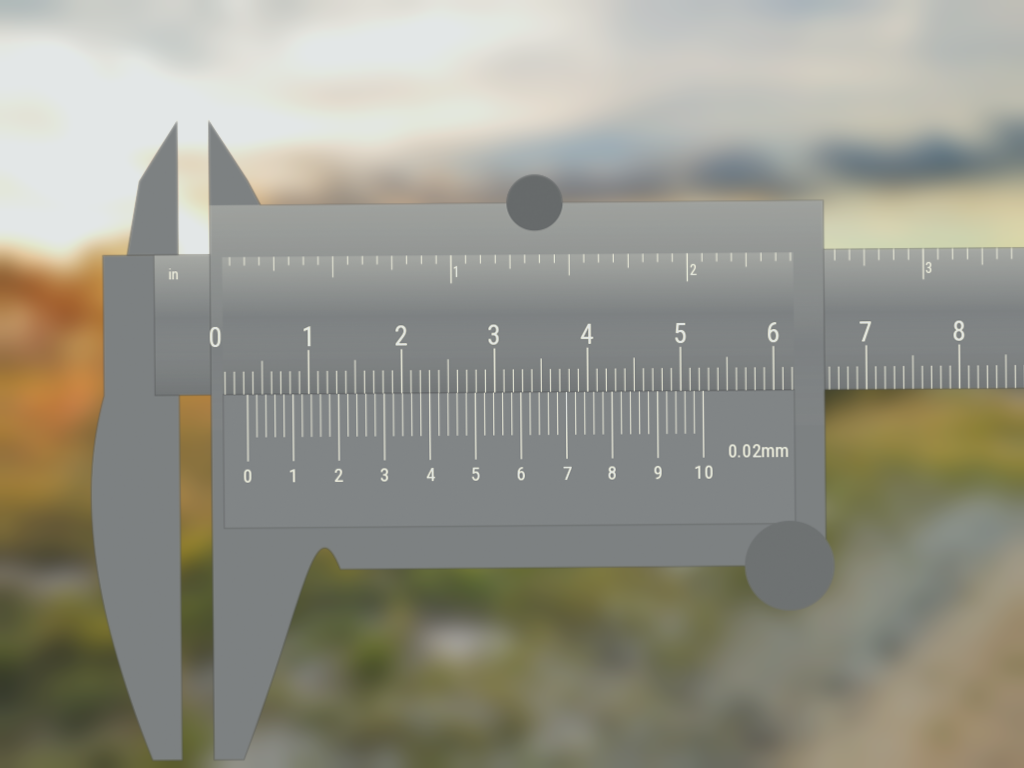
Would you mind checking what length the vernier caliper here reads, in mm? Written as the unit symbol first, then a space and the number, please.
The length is mm 3.4
